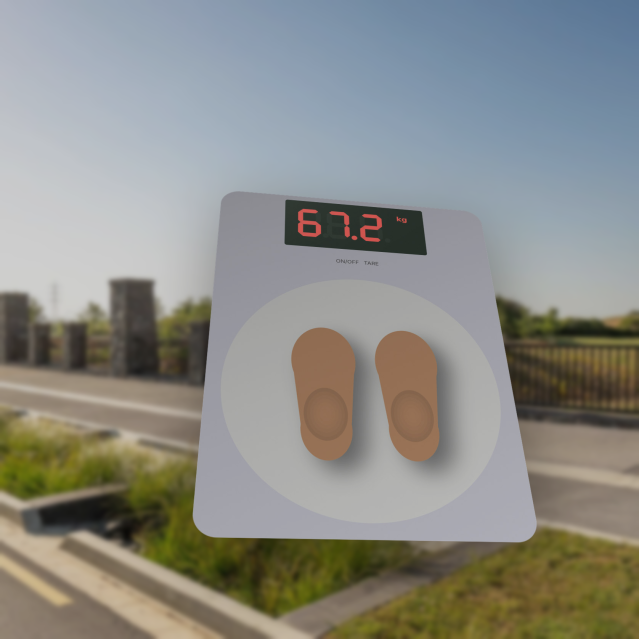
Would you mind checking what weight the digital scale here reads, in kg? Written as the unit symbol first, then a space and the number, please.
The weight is kg 67.2
